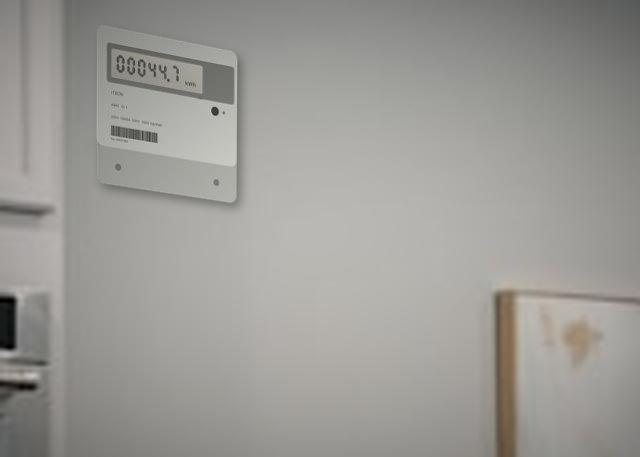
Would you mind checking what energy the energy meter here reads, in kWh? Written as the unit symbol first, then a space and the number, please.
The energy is kWh 44.7
